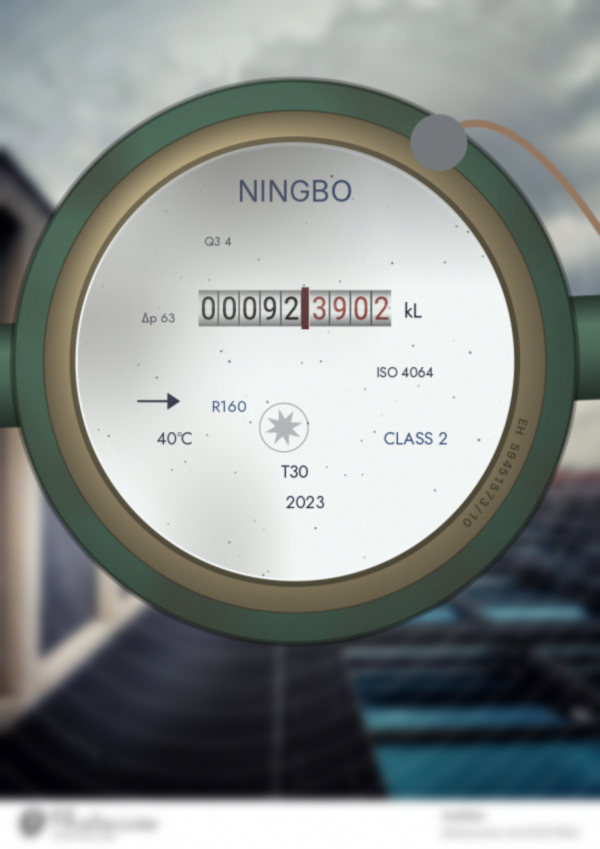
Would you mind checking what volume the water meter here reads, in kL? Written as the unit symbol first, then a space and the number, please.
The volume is kL 92.3902
